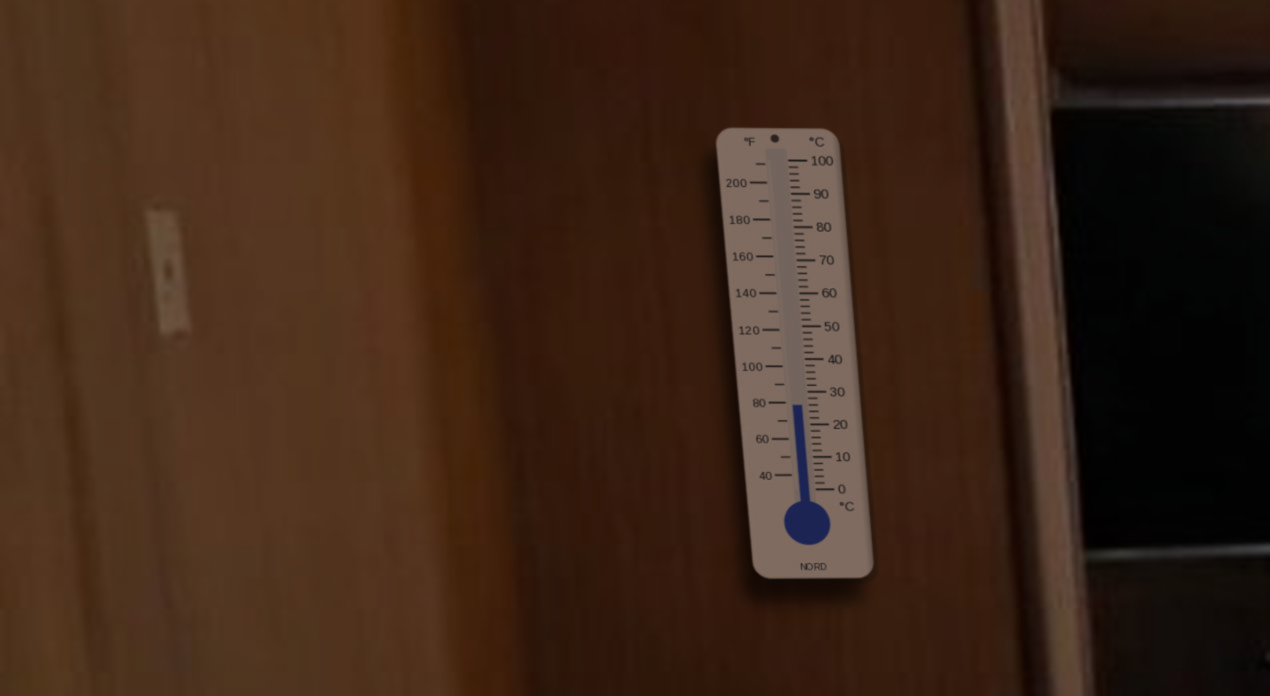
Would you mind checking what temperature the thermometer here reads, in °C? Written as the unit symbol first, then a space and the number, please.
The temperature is °C 26
